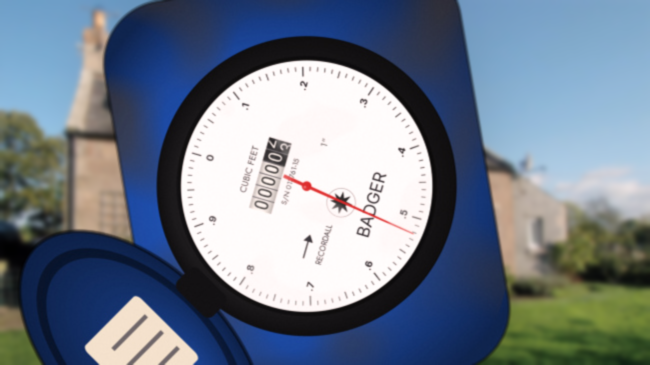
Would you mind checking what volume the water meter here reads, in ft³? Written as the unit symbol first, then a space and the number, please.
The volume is ft³ 2.52
